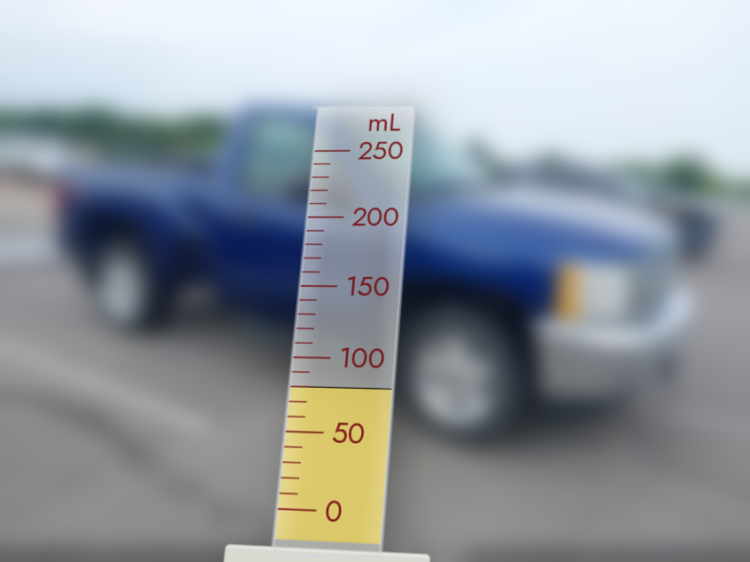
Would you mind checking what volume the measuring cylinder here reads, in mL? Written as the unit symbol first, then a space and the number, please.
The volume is mL 80
